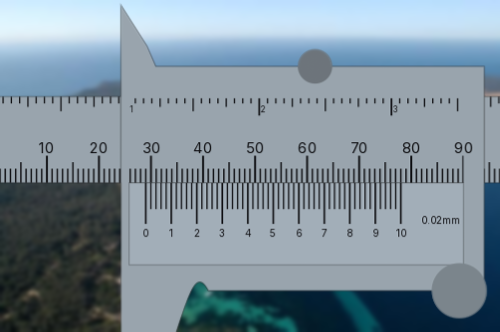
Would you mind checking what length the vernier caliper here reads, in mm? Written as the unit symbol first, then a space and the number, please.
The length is mm 29.0
